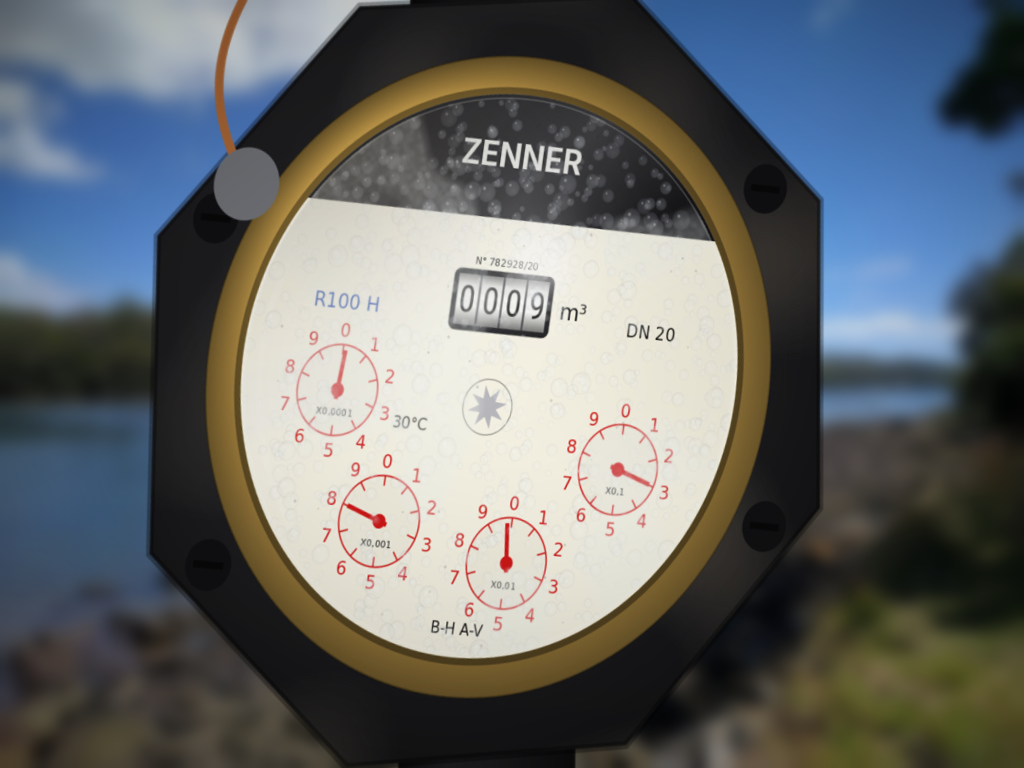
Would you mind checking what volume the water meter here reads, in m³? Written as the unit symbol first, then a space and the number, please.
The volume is m³ 9.2980
